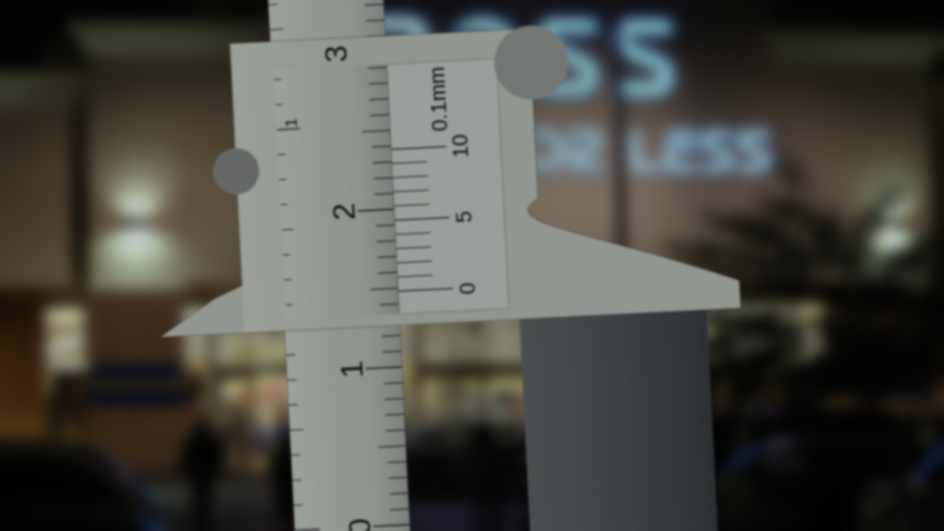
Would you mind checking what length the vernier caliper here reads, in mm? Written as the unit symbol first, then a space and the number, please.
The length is mm 14.8
